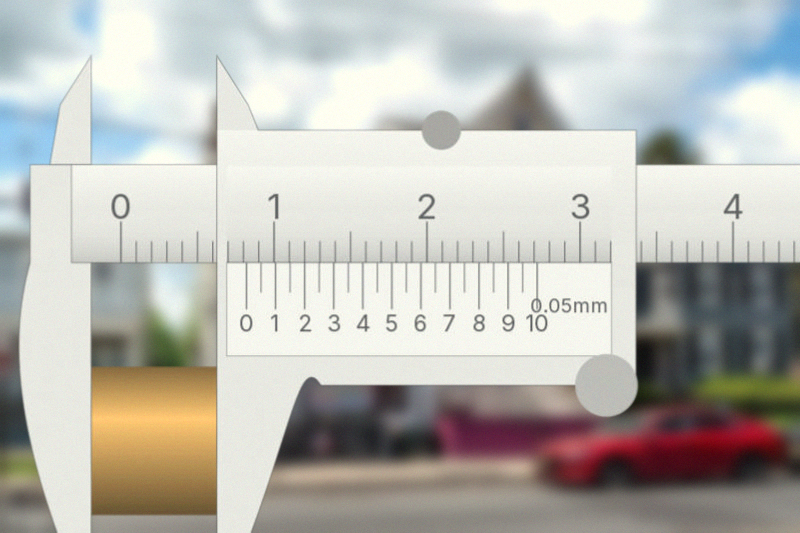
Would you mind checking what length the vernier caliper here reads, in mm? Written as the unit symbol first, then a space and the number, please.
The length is mm 8.2
